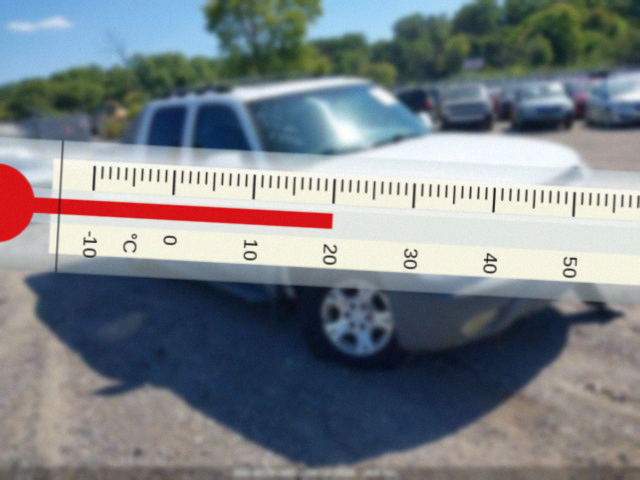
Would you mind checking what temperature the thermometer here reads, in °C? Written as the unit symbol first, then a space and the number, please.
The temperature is °C 20
